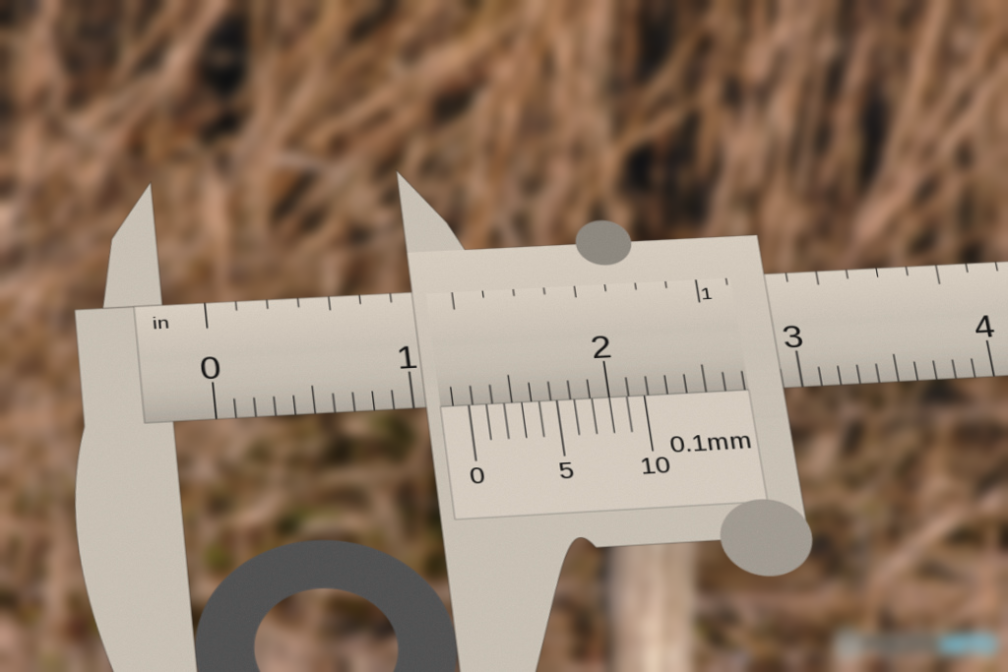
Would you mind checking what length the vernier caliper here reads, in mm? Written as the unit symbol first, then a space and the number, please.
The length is mm 12.8
